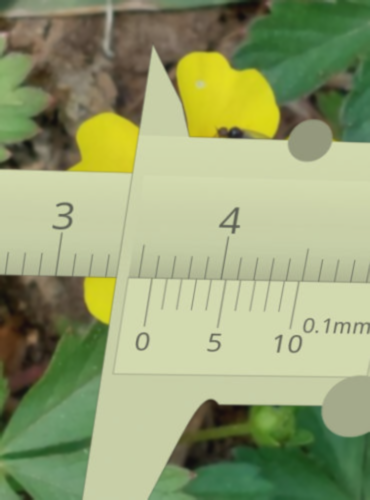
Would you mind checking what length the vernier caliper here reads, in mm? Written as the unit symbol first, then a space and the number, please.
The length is mm 35.8
